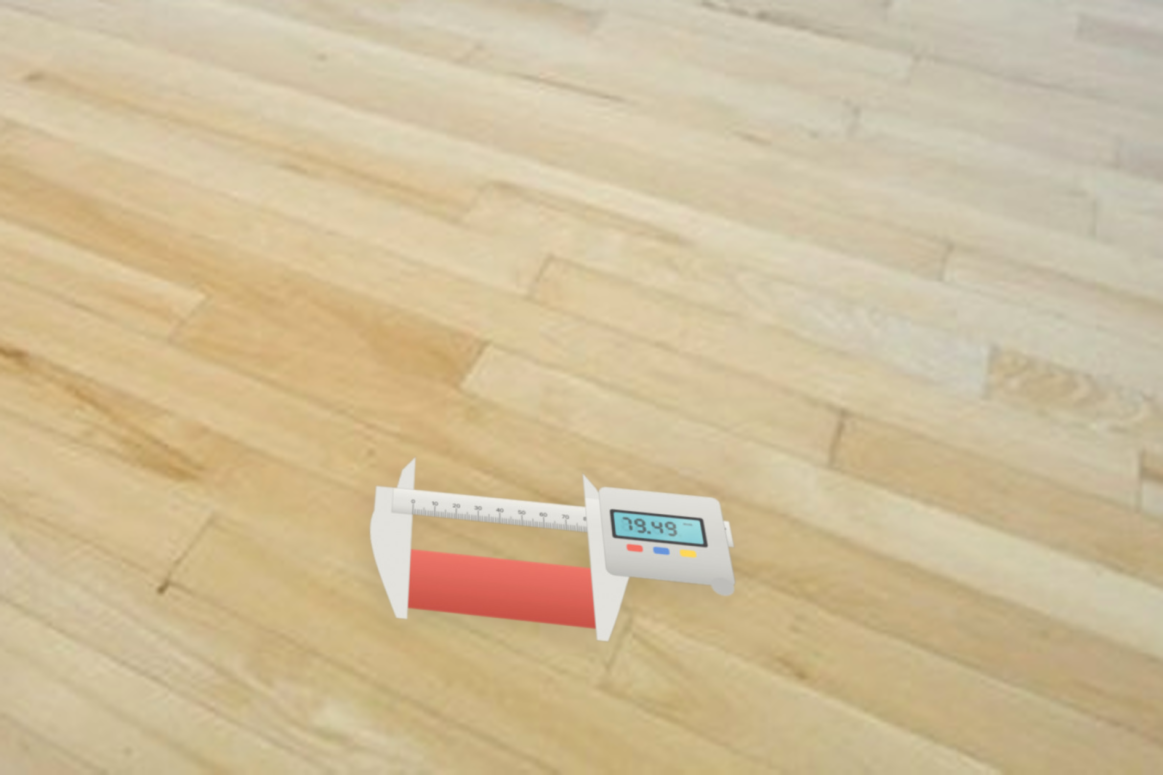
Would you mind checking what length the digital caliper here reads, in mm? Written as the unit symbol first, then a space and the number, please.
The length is mm 79.49
